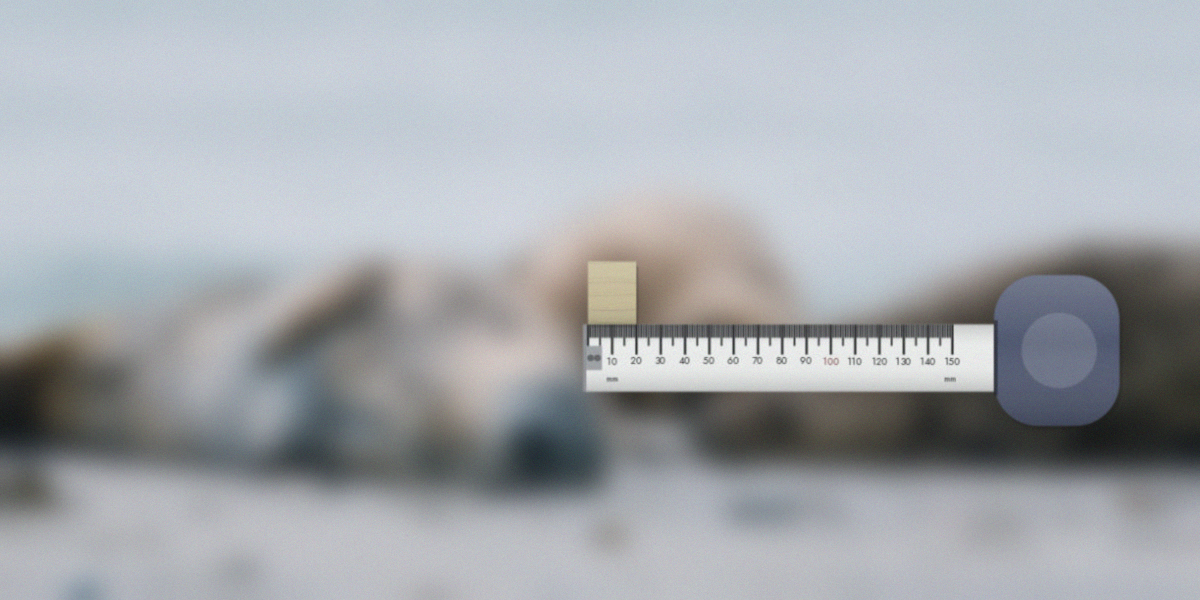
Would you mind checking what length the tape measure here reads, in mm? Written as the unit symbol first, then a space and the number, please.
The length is mm 20
